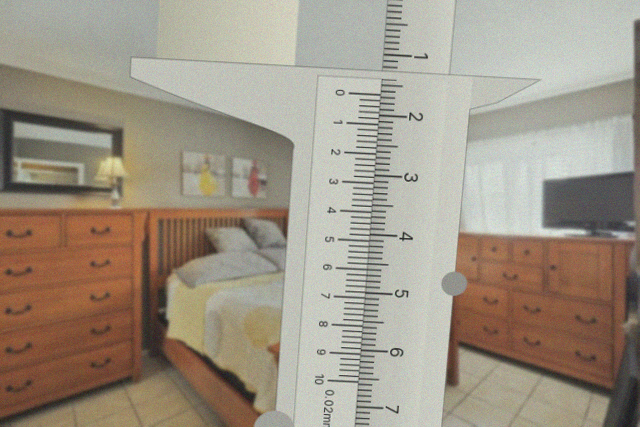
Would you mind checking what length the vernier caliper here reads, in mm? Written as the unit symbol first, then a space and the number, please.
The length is mm 16.6
